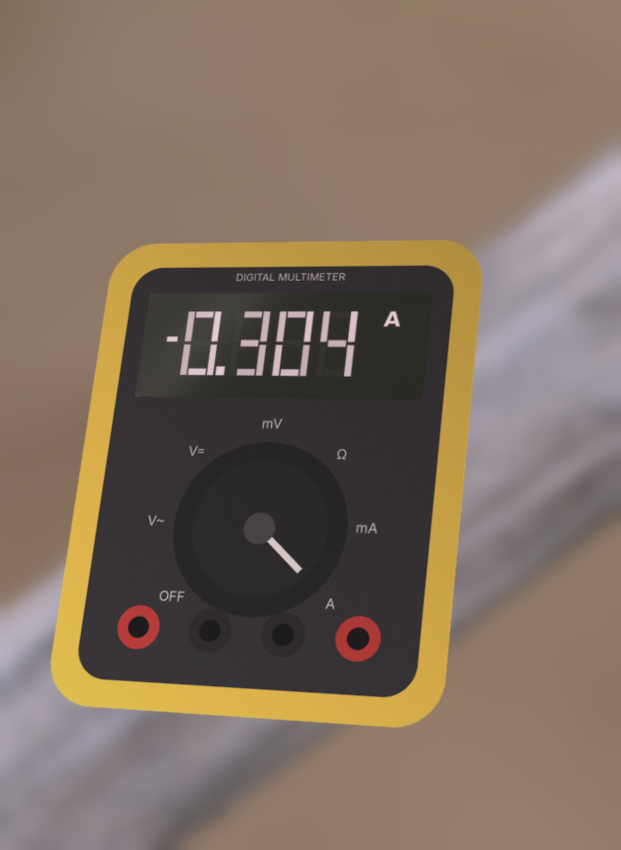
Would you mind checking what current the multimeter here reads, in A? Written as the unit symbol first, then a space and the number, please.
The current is A -0.304
